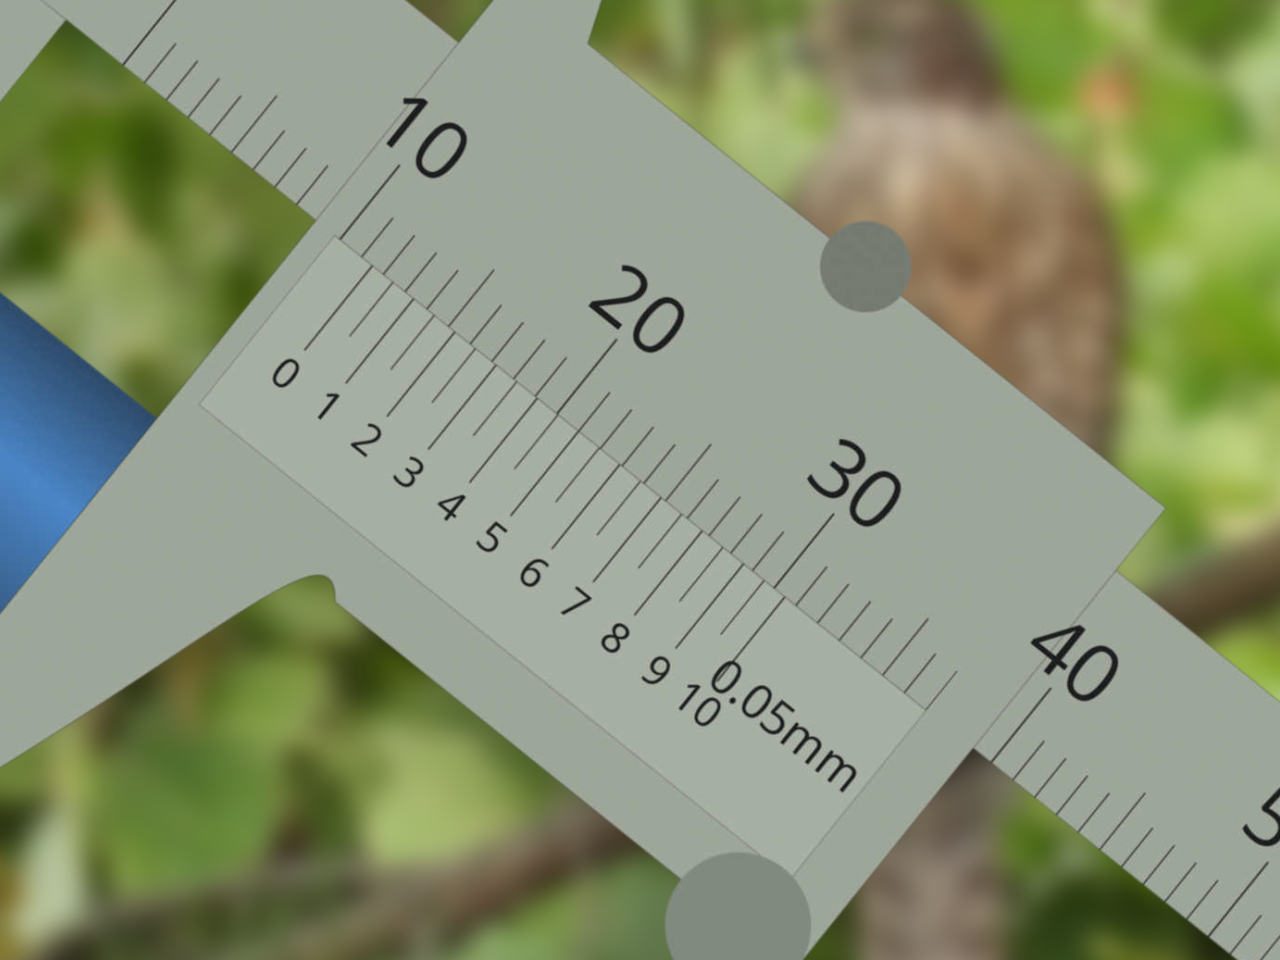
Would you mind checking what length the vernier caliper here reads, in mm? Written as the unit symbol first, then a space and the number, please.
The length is mm 11.50
